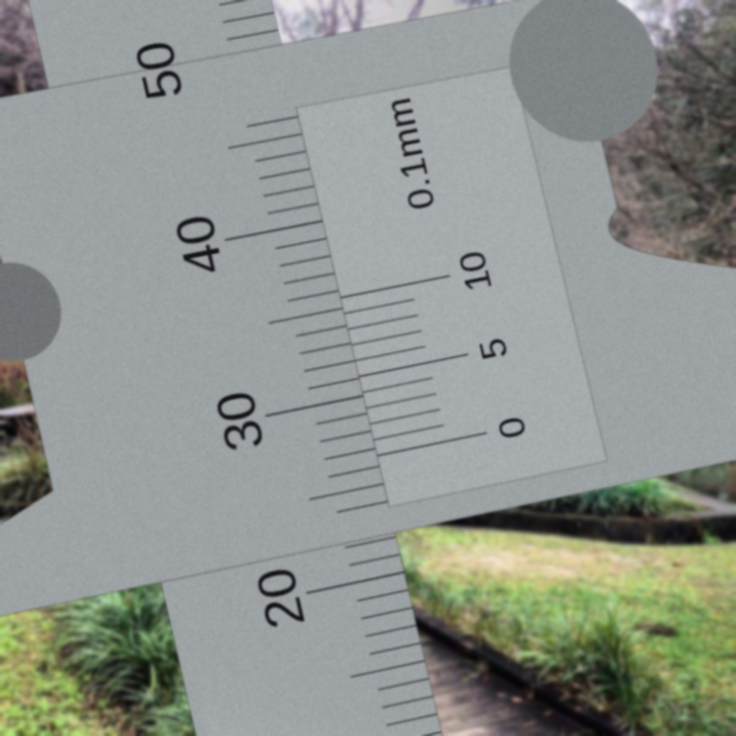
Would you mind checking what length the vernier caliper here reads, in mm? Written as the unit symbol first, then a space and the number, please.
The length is mm 26.6
